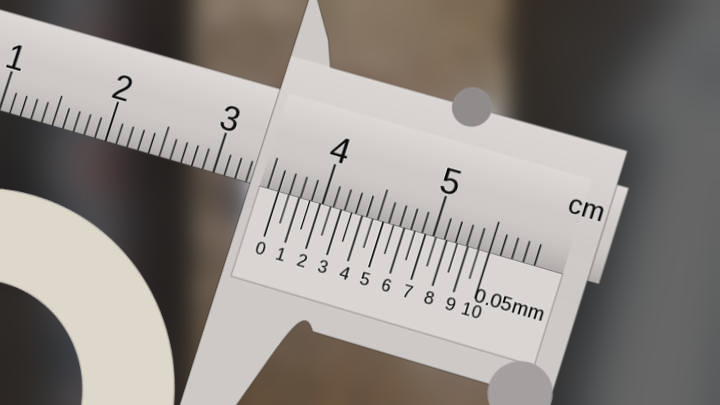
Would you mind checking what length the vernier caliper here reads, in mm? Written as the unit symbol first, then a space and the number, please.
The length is mm 36.0
